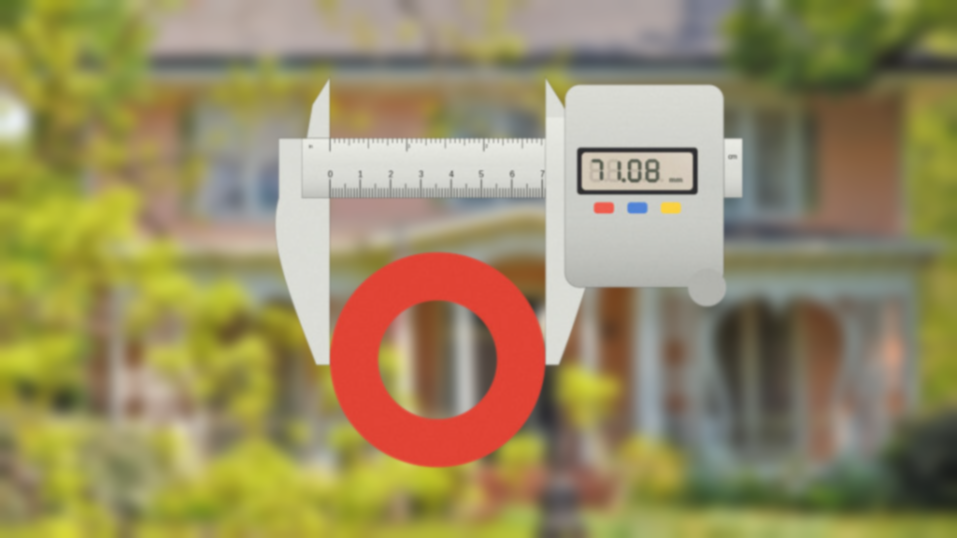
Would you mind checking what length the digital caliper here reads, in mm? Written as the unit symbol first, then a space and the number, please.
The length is mm 71.08
